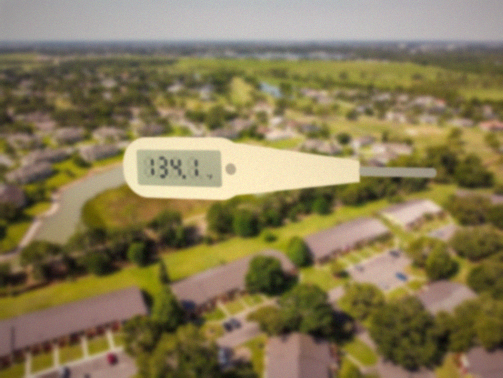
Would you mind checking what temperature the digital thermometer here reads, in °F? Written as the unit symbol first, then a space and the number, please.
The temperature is °F 134.1
